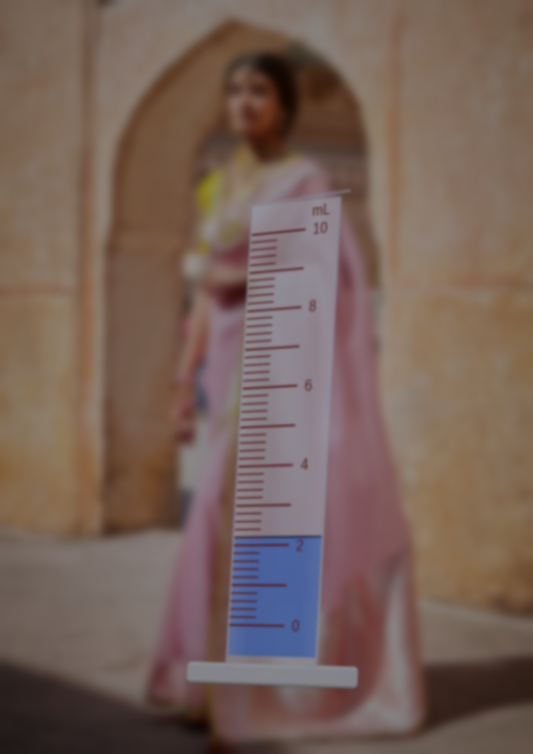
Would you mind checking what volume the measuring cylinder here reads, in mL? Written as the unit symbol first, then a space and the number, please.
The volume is mL 2.2
